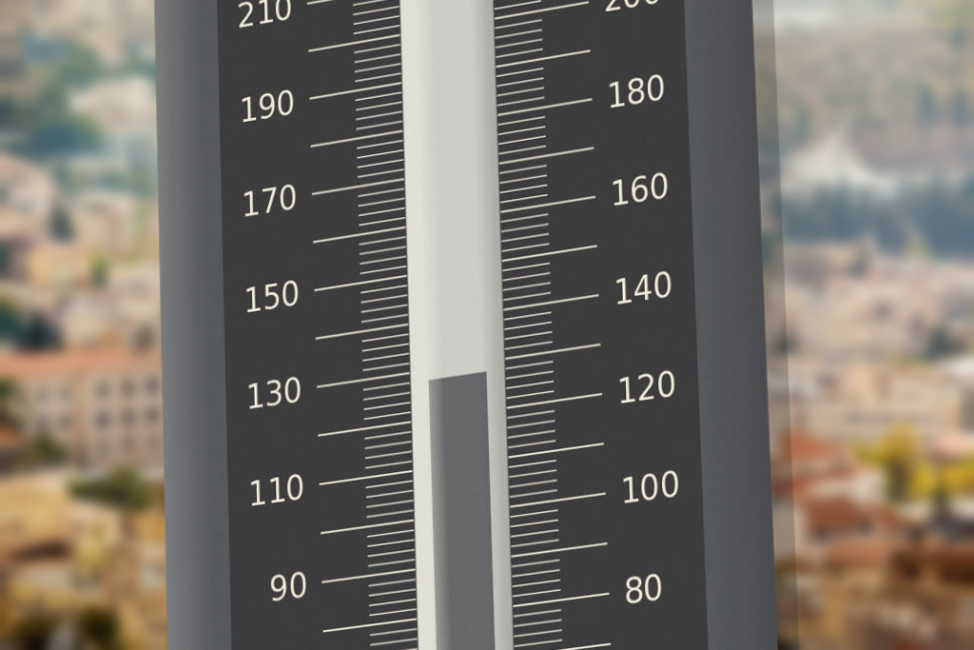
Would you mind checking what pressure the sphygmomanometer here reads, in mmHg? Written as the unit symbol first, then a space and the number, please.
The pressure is mmHg 128
